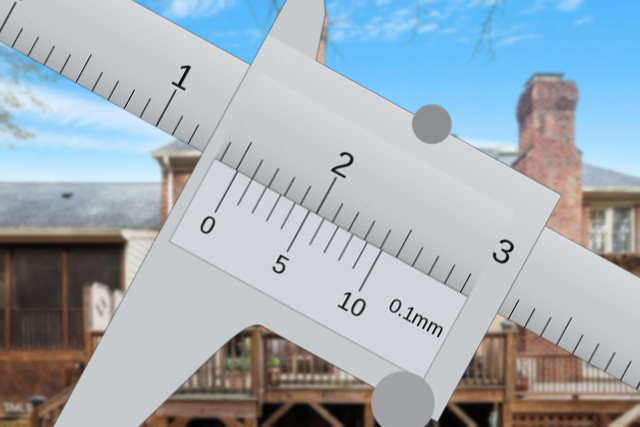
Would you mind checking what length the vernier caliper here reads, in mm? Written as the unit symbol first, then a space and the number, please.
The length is mm 15.1
